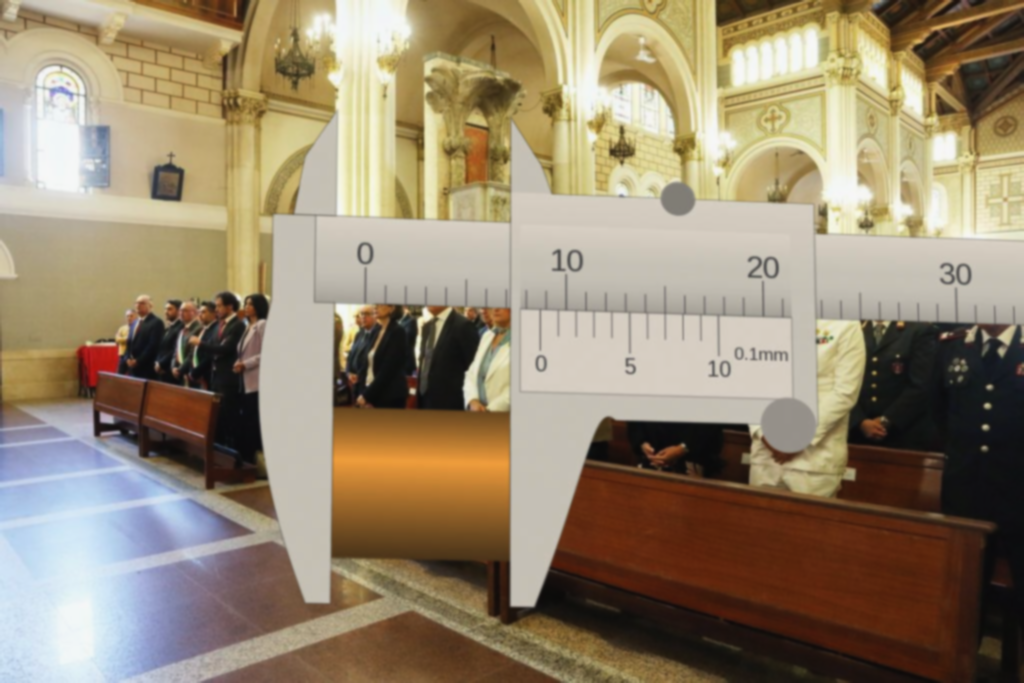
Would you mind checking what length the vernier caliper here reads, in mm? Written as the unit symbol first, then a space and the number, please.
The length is mm 8.7
